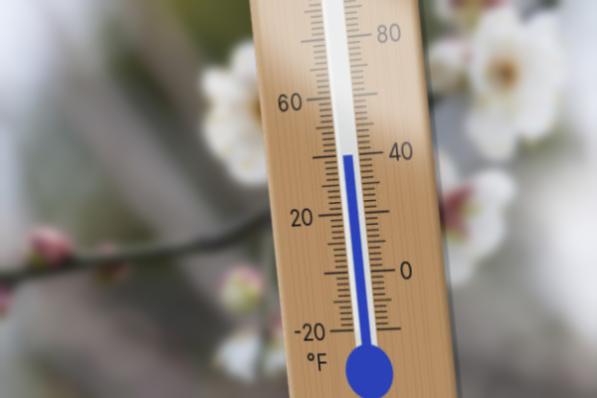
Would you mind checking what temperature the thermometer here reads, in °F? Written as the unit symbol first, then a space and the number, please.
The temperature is °F 40
